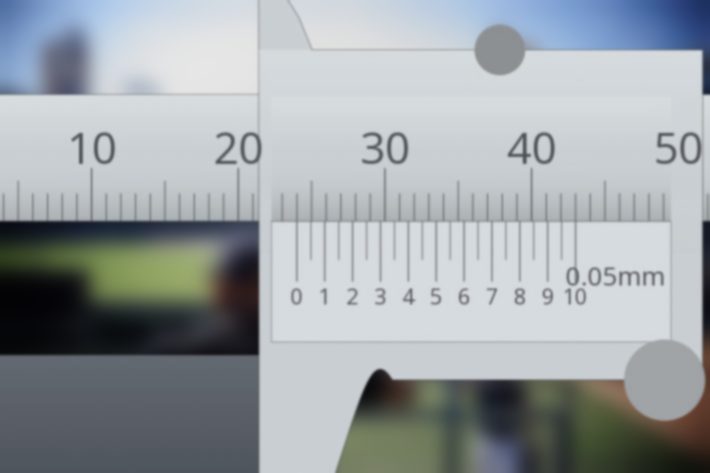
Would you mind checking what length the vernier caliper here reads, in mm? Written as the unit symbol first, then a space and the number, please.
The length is mm 24.0
